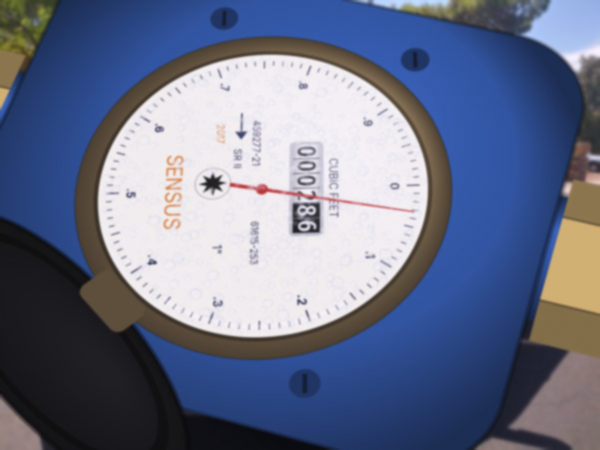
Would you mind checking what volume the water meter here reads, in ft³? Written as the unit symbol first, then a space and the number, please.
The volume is ft³ 286.03
